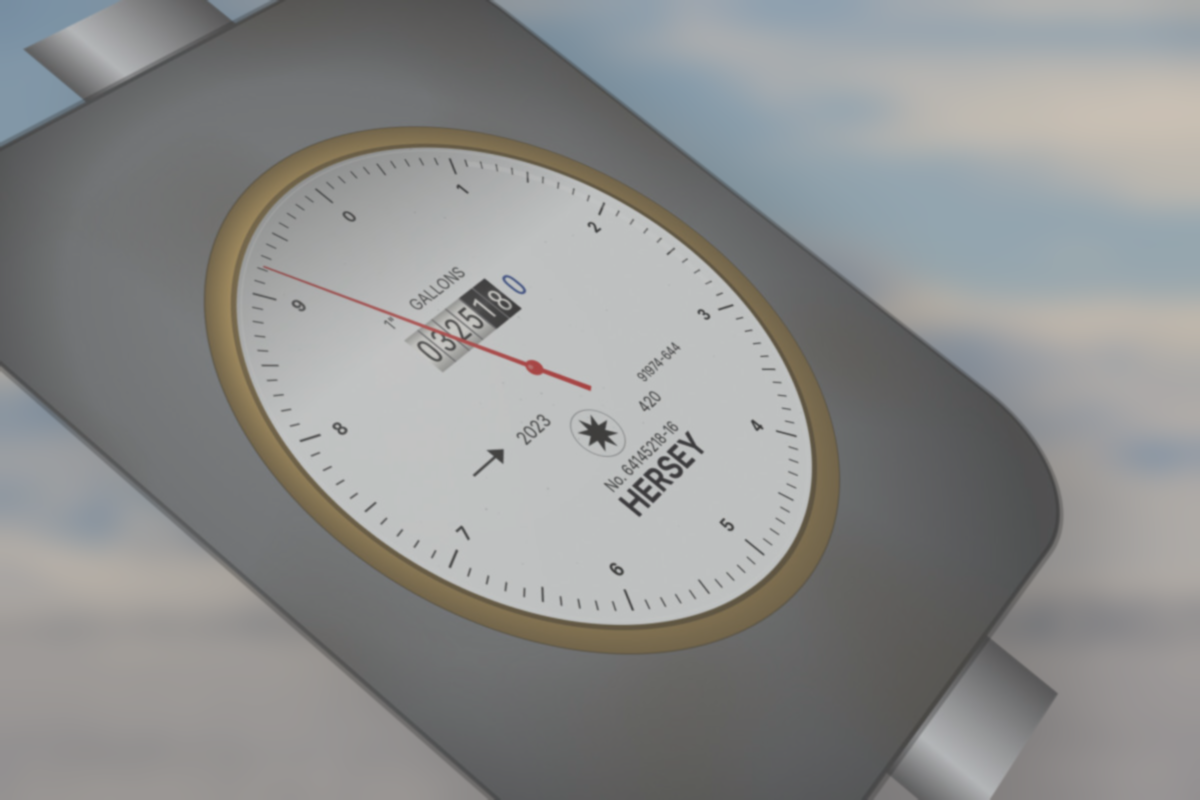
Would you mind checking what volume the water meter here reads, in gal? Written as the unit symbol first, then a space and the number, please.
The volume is gal 325179.2
